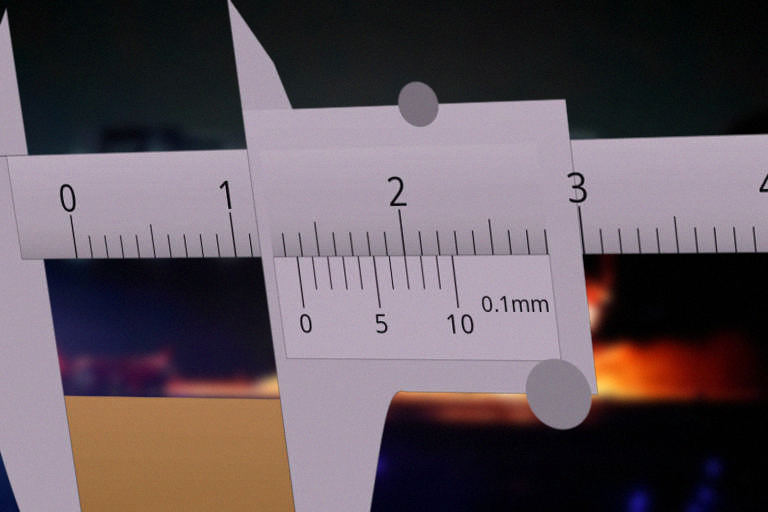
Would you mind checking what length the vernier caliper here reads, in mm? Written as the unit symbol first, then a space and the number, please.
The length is mm 13.7
